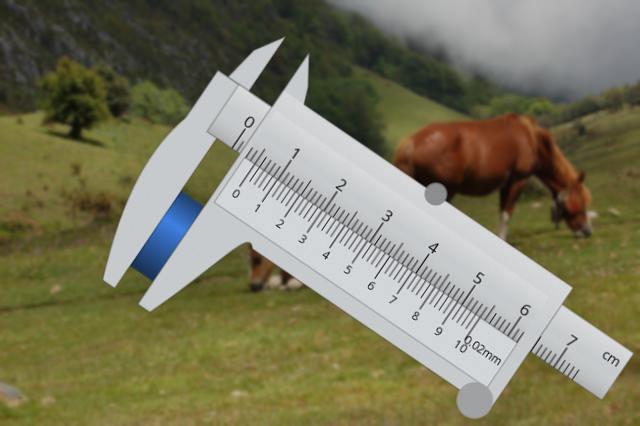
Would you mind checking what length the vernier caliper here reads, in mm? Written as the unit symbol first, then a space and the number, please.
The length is mm 5.0
